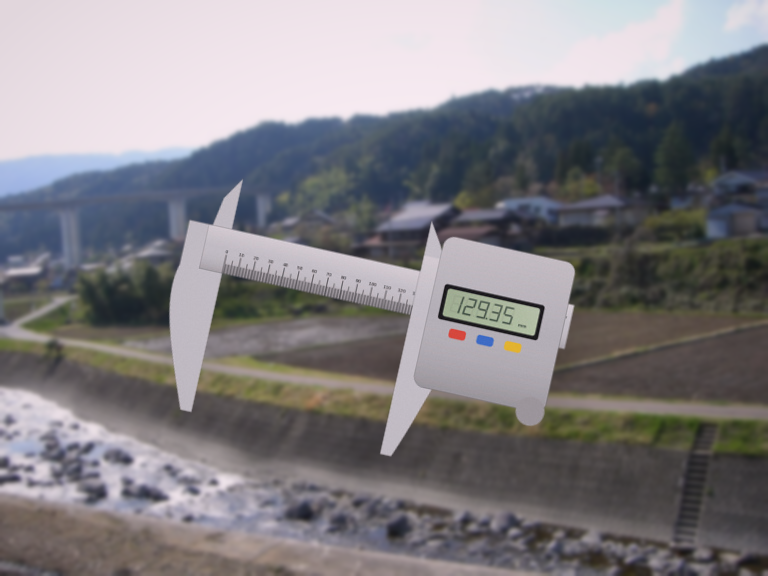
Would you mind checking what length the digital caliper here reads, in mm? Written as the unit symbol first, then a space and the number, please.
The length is mm 129.35
